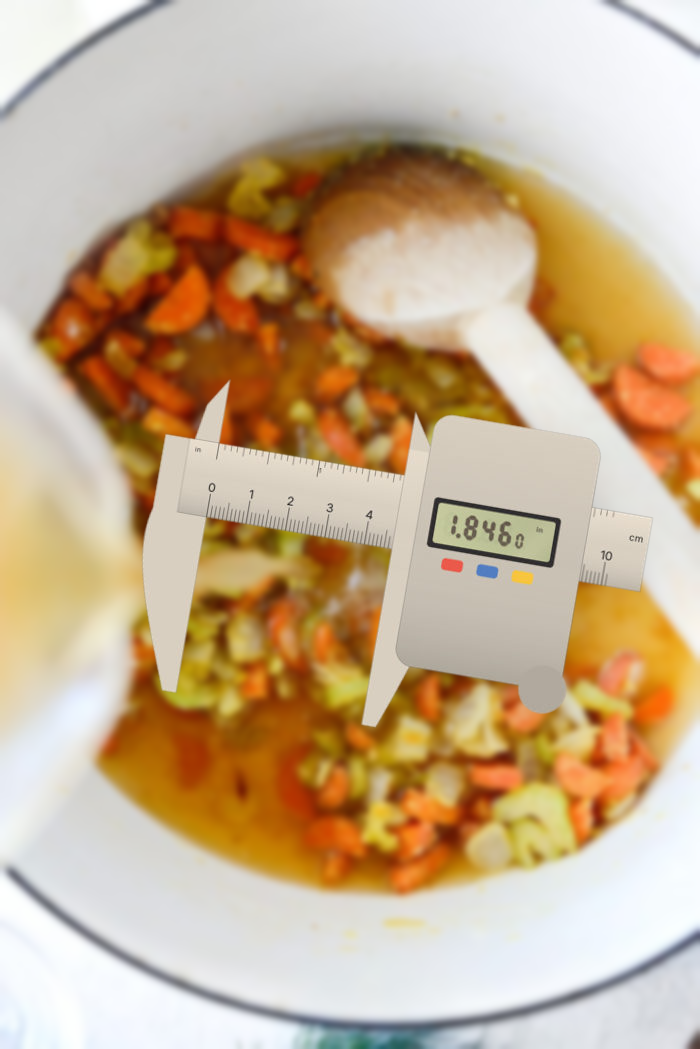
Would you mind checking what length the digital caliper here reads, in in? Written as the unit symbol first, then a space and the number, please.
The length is in 1.8460
